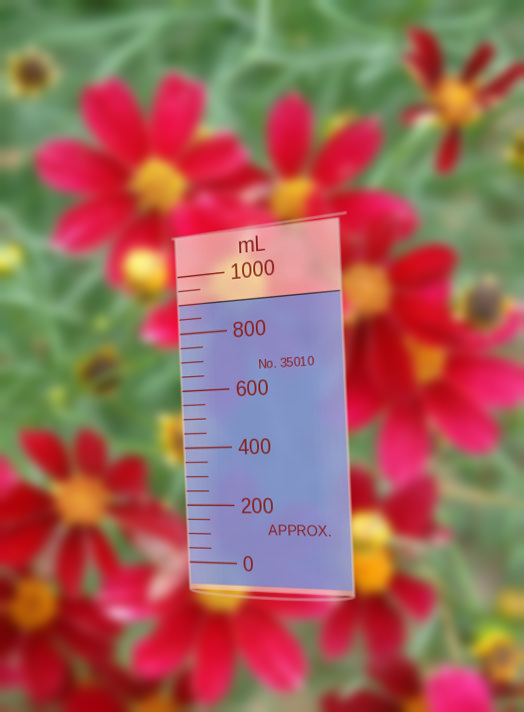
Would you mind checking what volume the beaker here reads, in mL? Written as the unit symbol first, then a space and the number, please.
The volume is mL 900
